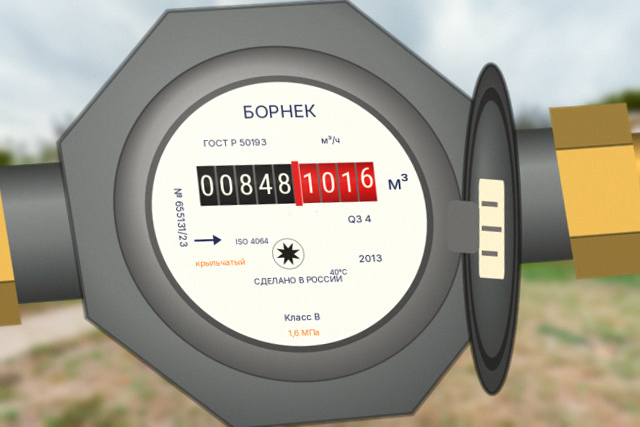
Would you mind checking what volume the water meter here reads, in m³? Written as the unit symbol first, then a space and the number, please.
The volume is m³ 848.1016
